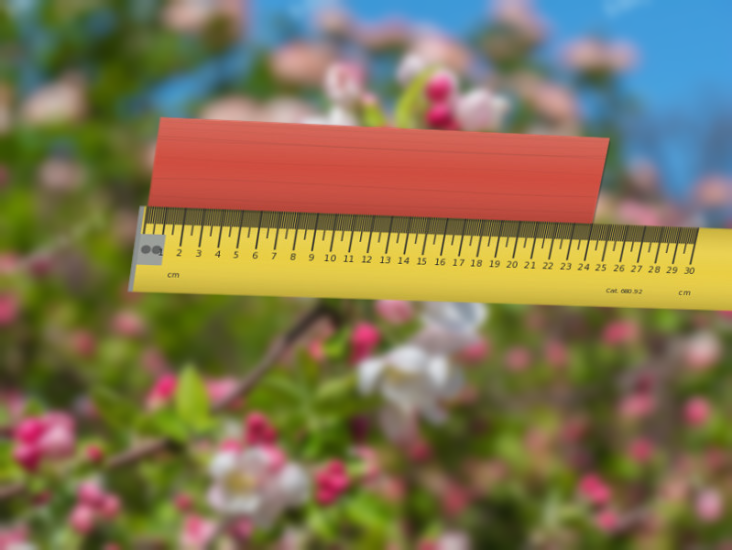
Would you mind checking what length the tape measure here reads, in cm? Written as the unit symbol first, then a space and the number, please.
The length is cm 24
